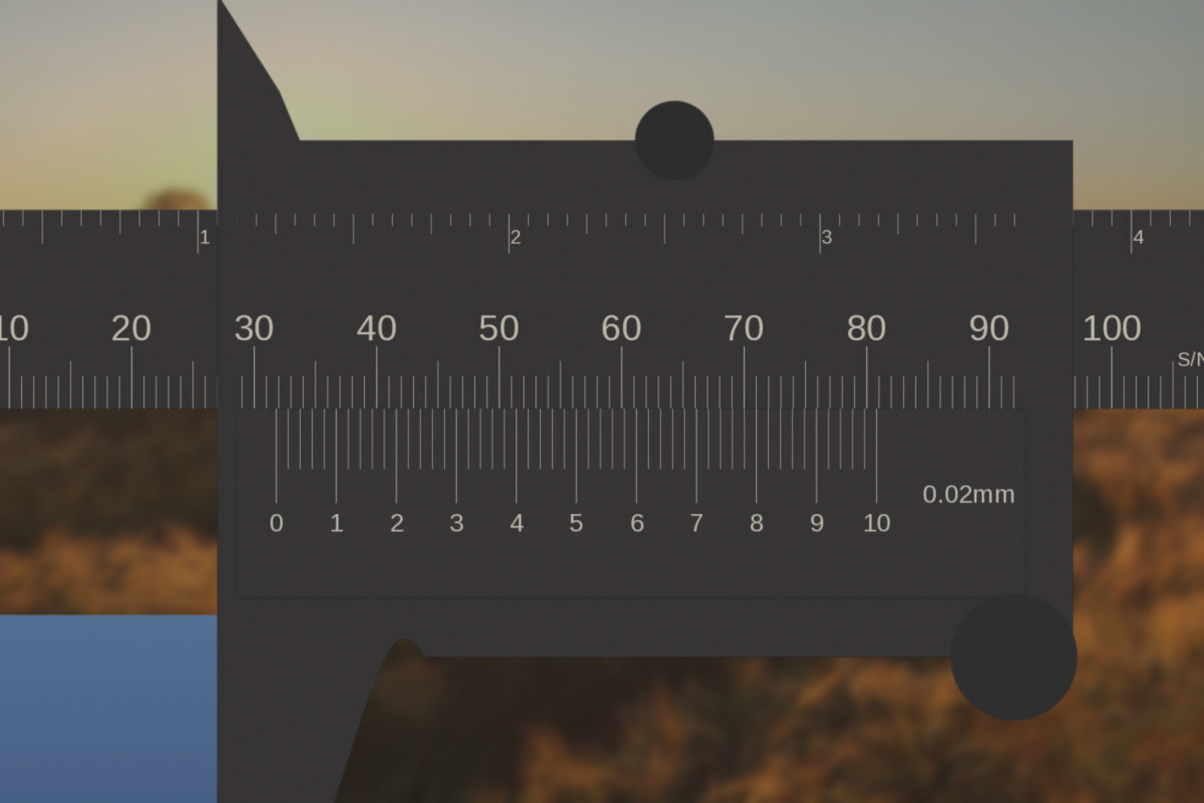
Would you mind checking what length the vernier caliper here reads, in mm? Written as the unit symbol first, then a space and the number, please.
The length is mm 31.8
